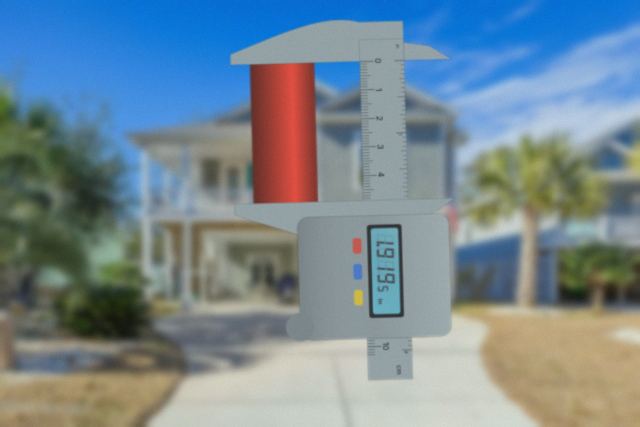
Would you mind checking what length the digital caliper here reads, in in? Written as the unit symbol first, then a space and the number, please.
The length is in 1.9195
